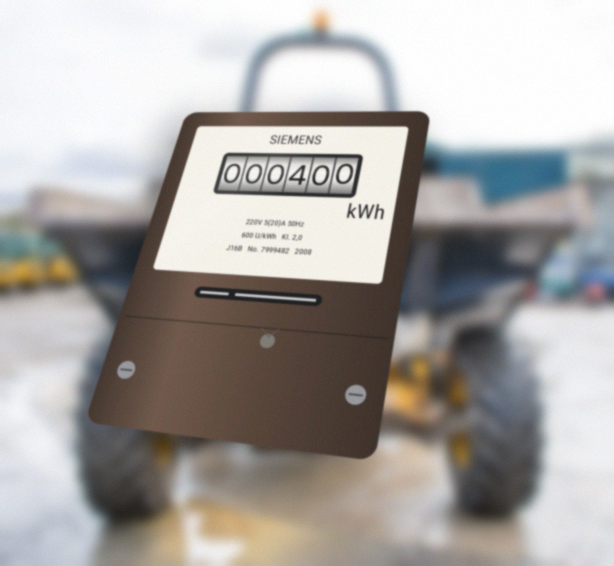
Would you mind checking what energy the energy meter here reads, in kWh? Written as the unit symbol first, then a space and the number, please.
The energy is kWh 400
